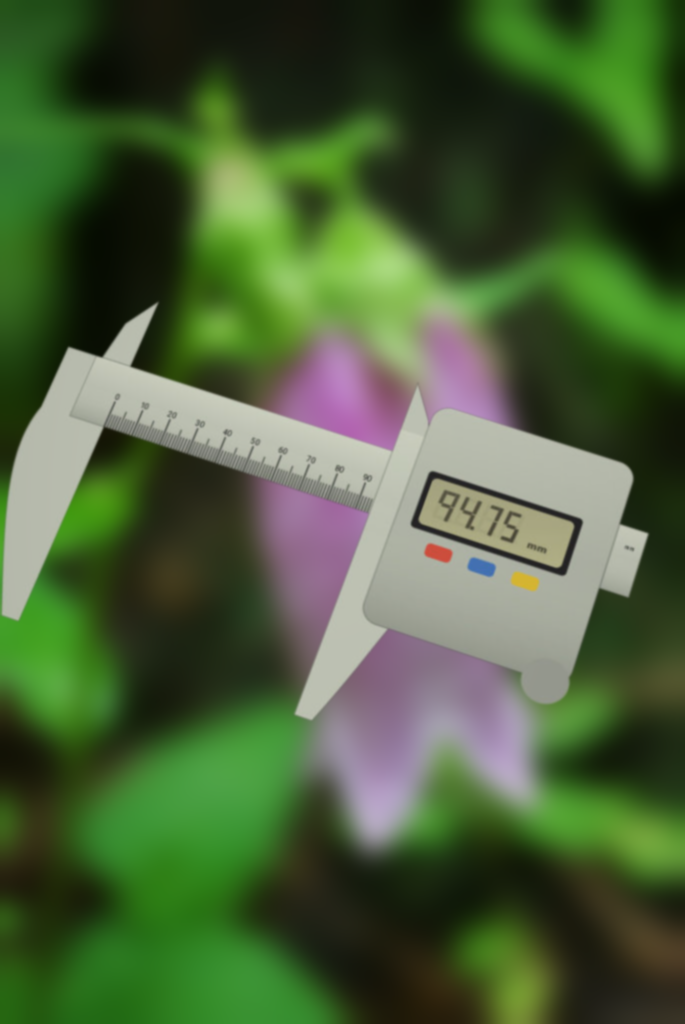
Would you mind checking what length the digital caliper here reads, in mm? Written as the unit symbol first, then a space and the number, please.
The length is mm 94.75
